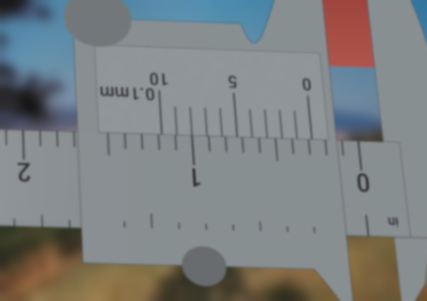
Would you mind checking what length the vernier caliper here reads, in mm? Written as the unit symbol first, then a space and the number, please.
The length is mm 2.8
